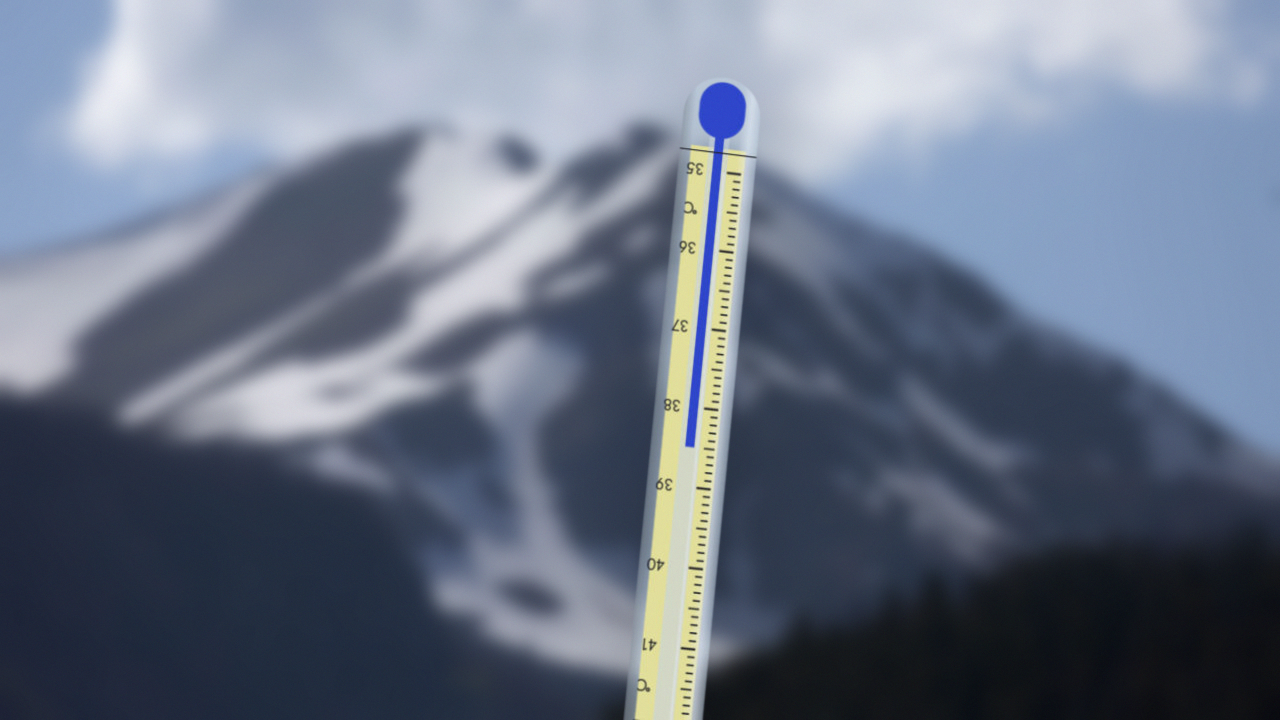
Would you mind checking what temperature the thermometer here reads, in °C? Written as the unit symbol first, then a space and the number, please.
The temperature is °C 38.5
